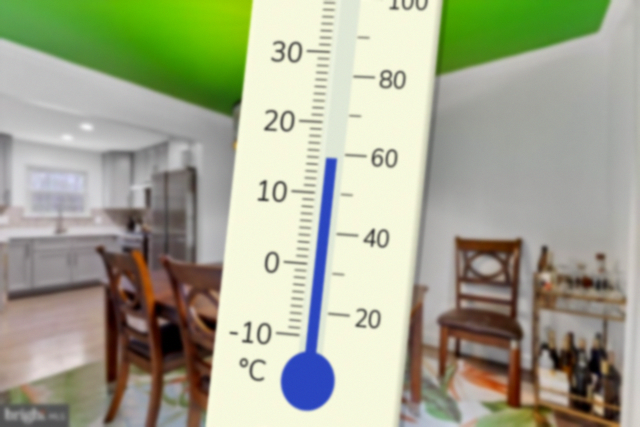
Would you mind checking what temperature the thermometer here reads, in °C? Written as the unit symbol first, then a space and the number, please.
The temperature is °C 15
